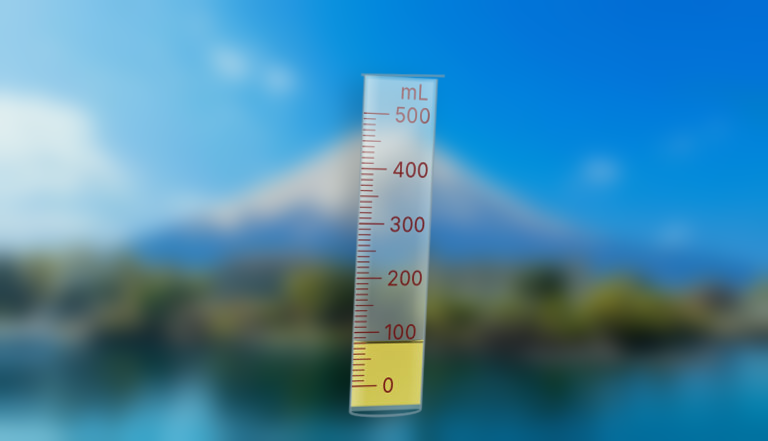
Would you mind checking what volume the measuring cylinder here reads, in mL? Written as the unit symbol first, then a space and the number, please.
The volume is mL 80
